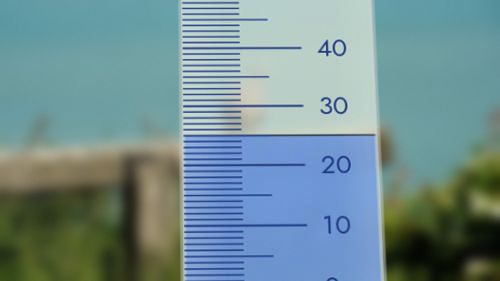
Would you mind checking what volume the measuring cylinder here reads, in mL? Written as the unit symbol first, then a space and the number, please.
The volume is mL 25
